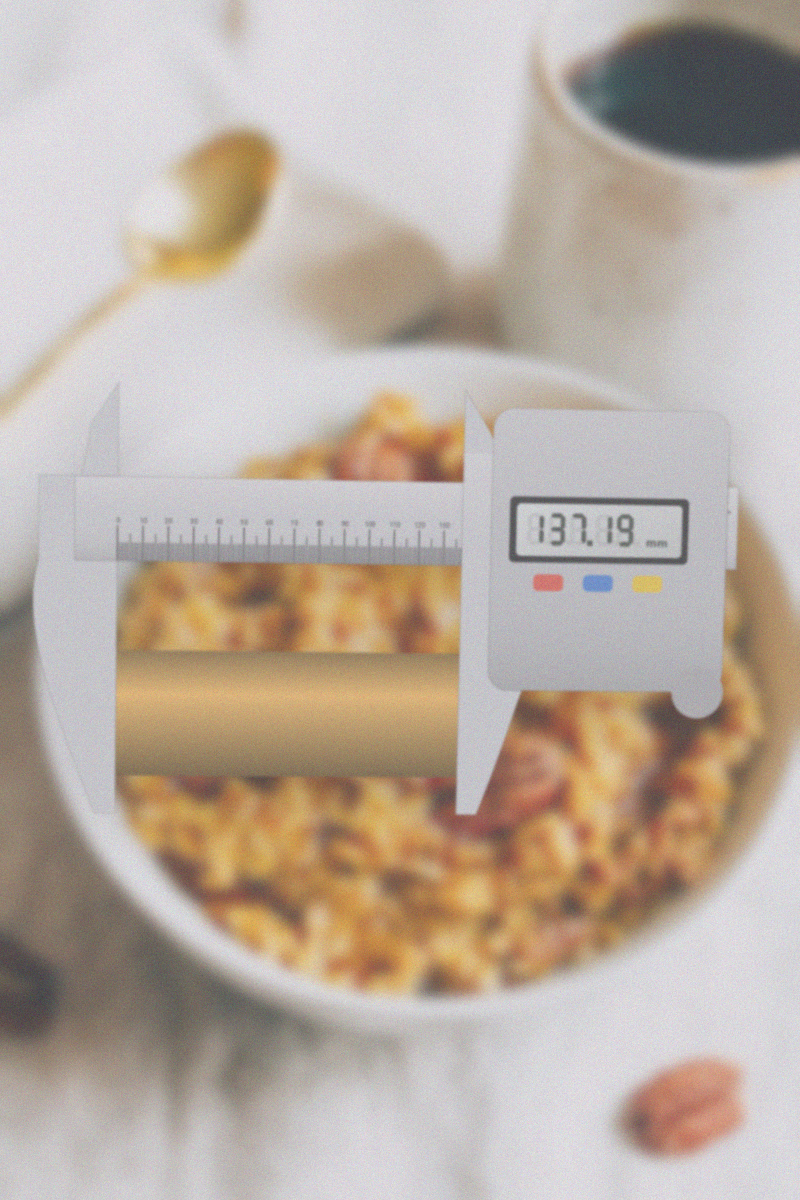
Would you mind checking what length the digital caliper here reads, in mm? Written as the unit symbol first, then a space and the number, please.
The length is mm 137.19
